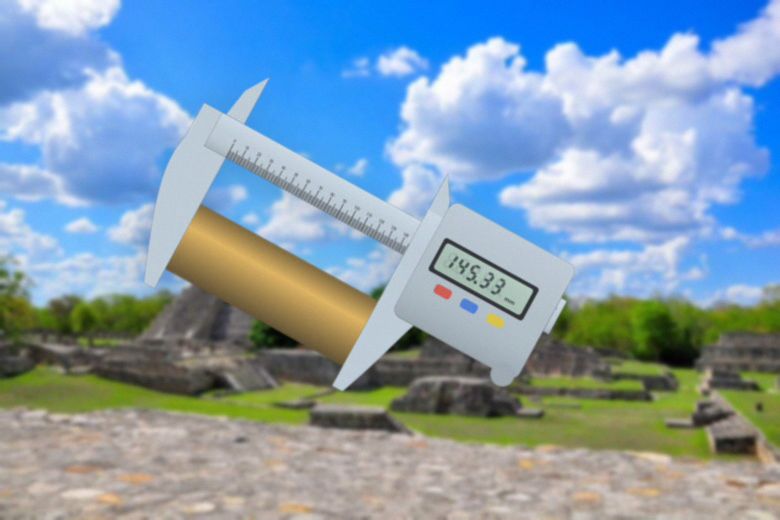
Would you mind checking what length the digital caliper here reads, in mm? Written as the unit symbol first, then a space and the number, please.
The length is mm 145.33
